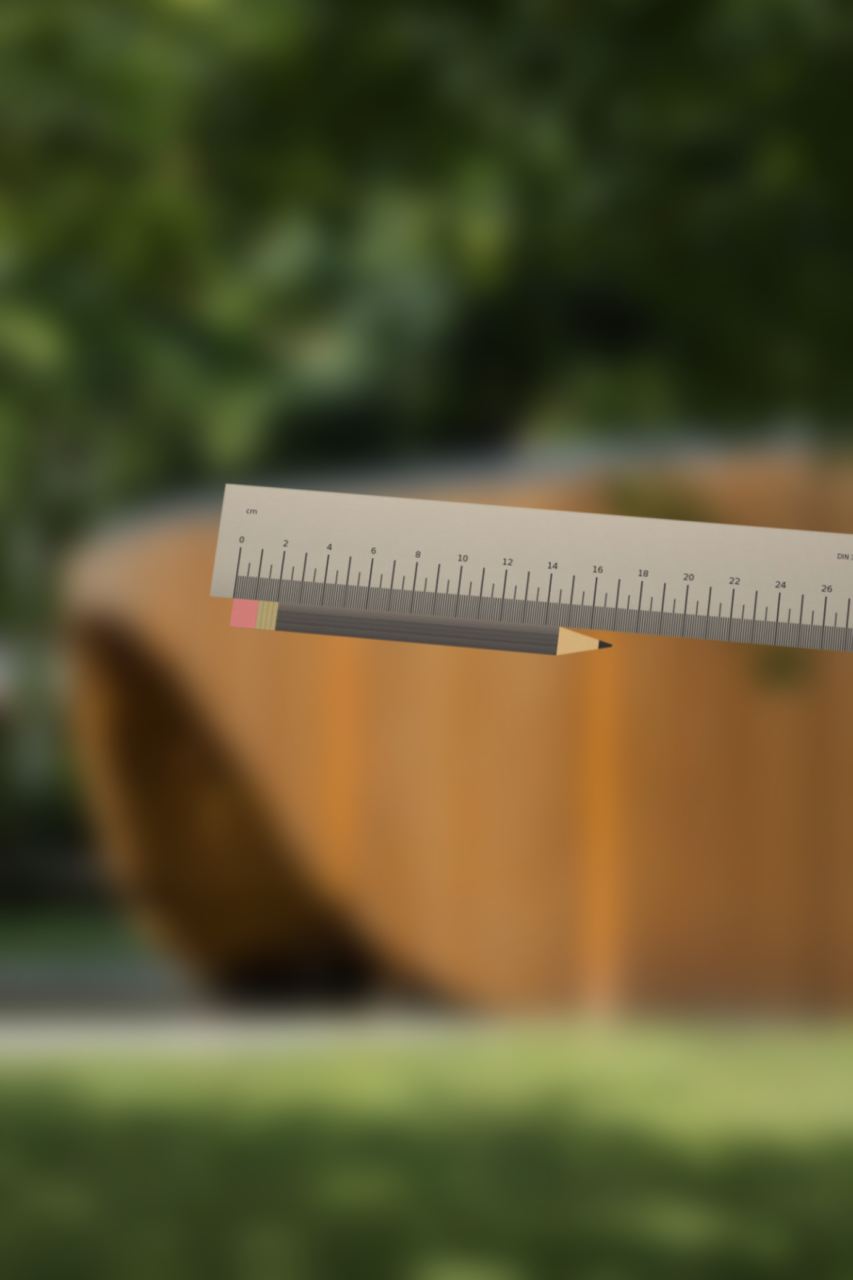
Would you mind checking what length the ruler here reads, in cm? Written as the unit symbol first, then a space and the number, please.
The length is cm 17
